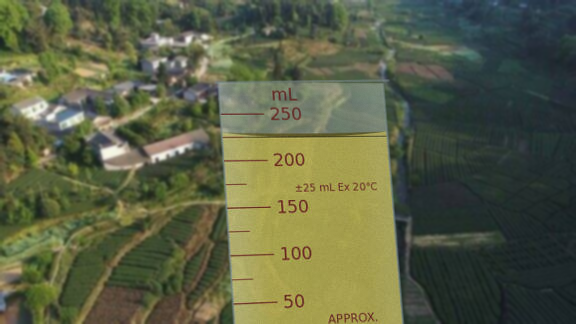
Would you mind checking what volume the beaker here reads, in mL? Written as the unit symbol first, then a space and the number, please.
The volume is mL 225
